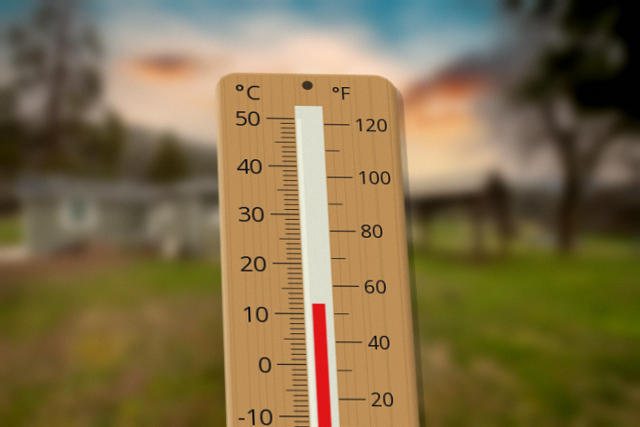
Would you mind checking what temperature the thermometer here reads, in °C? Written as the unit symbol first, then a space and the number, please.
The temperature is °C 12
